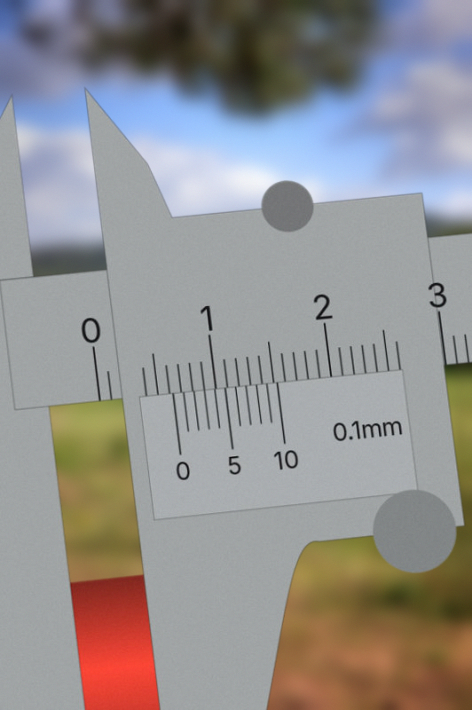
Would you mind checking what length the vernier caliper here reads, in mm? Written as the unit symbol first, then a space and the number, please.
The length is mm 6.3
